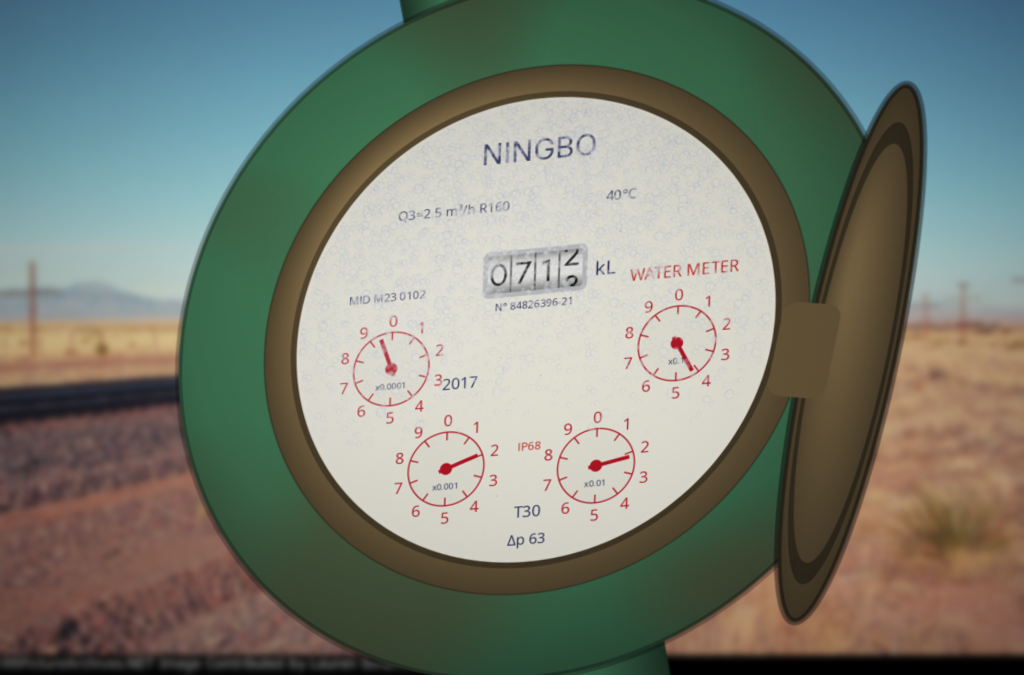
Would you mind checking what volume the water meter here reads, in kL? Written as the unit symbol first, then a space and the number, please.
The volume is kL 712.4219
